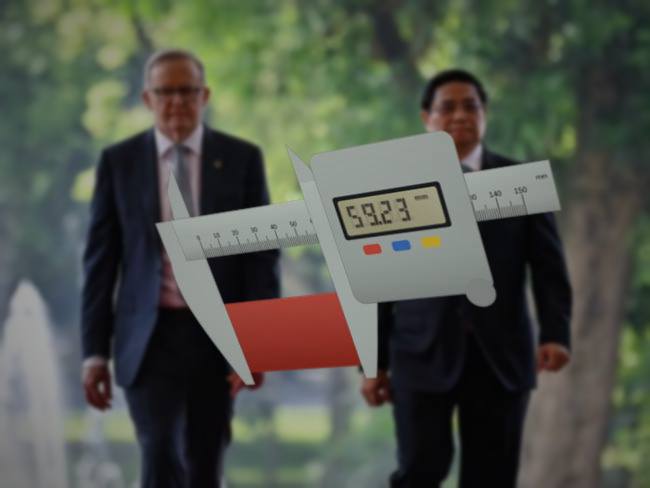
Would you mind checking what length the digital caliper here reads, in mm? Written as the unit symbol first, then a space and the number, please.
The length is mm 59.23
